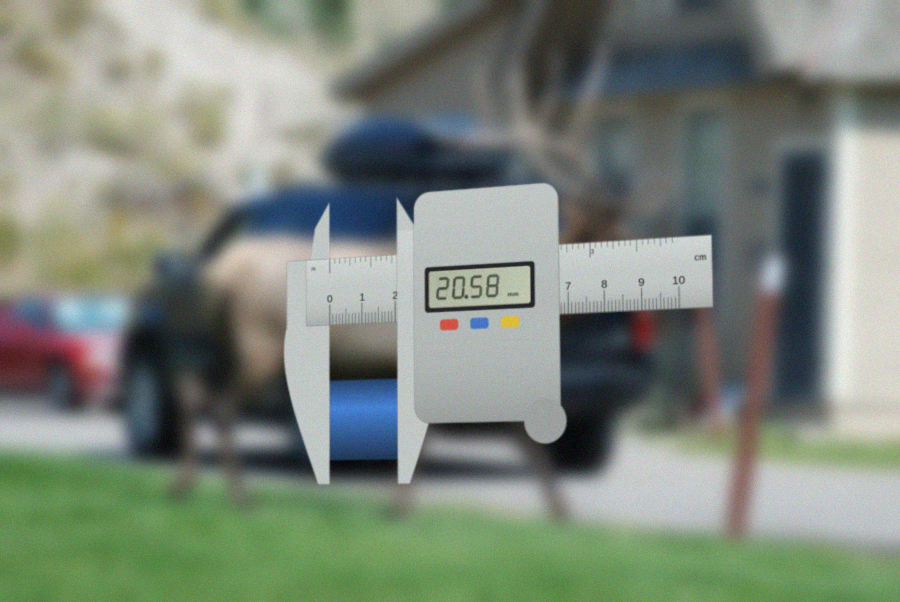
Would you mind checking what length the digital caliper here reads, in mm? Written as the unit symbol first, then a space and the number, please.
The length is mm 20.58
